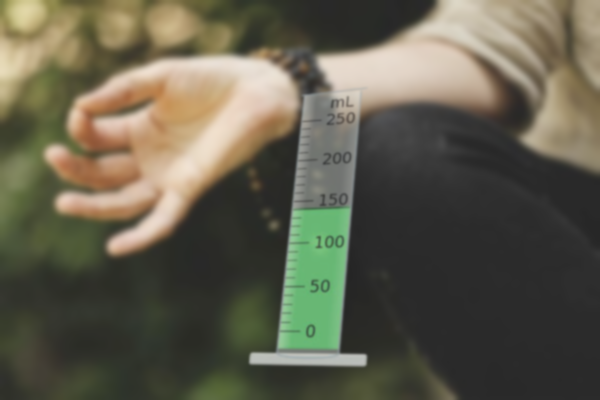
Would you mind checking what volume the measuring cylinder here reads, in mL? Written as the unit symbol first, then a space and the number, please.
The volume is mL 140
